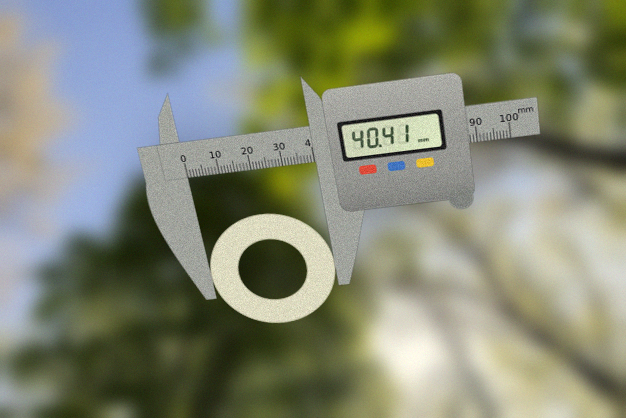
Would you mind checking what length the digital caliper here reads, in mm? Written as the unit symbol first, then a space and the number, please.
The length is mm 40.41
